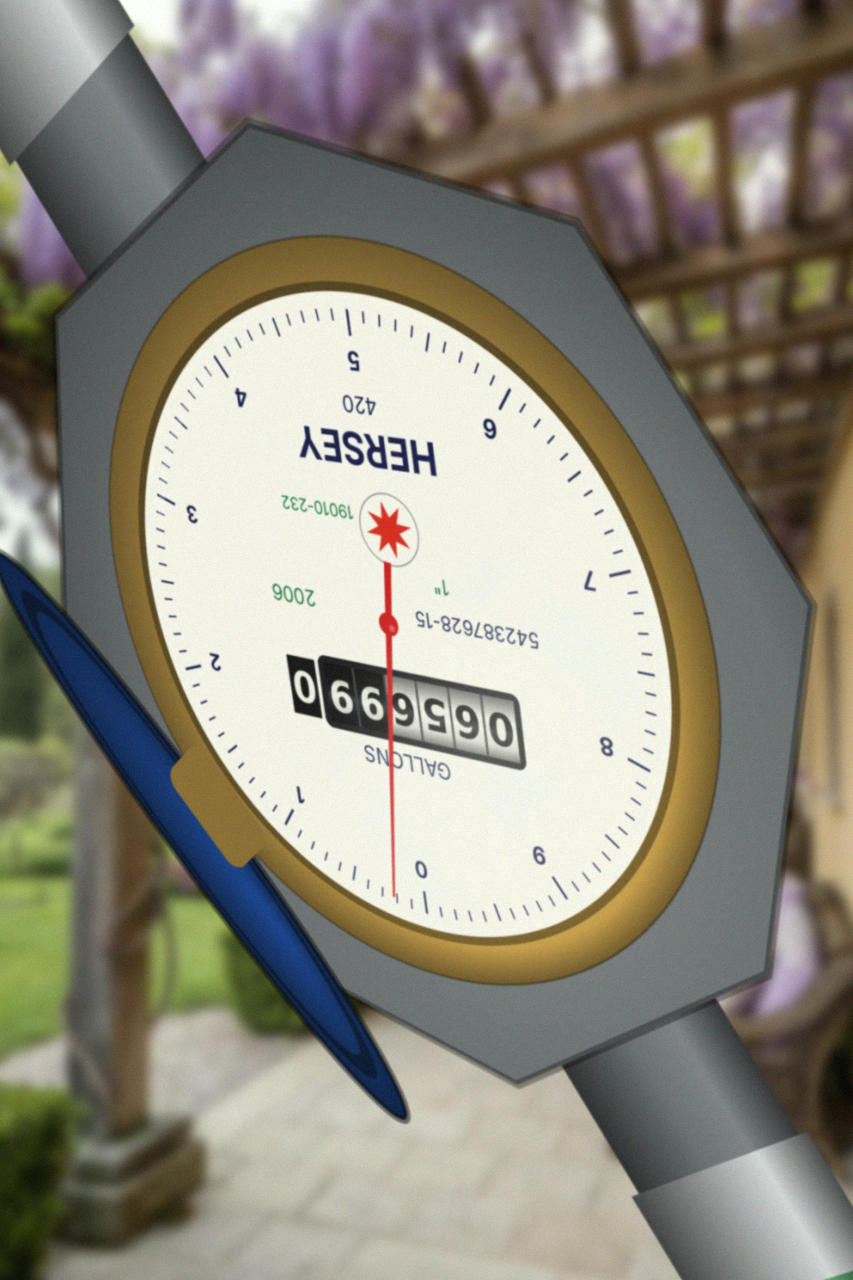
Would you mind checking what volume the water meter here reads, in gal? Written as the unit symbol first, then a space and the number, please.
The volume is gal 656990.2
